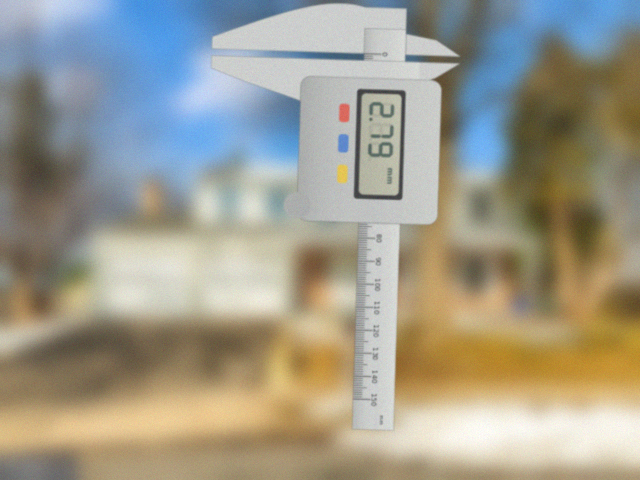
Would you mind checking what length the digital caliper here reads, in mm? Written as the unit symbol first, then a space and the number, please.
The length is mm 2.79
